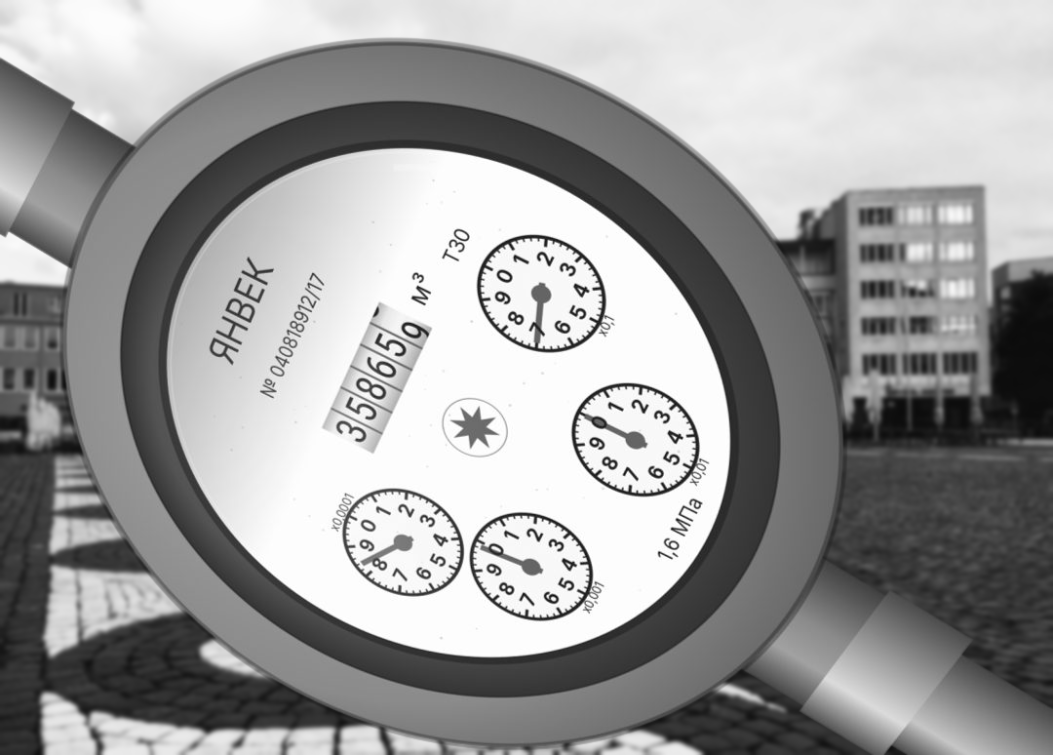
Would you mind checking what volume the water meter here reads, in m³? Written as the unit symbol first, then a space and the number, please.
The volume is m³ 358658.6998
